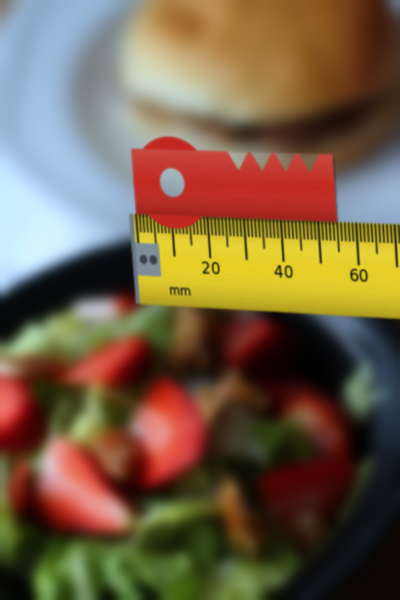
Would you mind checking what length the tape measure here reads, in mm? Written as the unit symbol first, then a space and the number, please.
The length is mm 55
